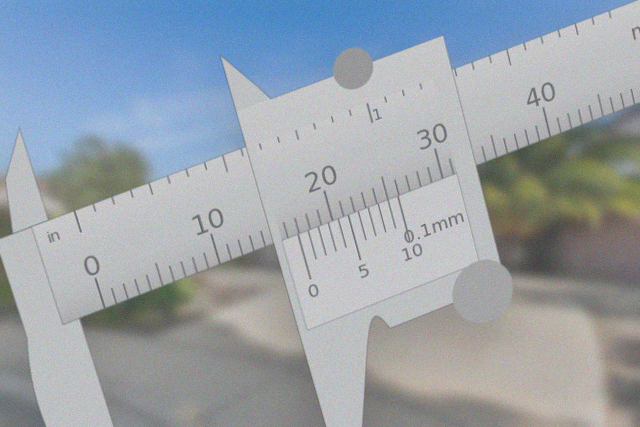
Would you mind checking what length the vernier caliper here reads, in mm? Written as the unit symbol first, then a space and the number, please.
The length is mm 16.9
